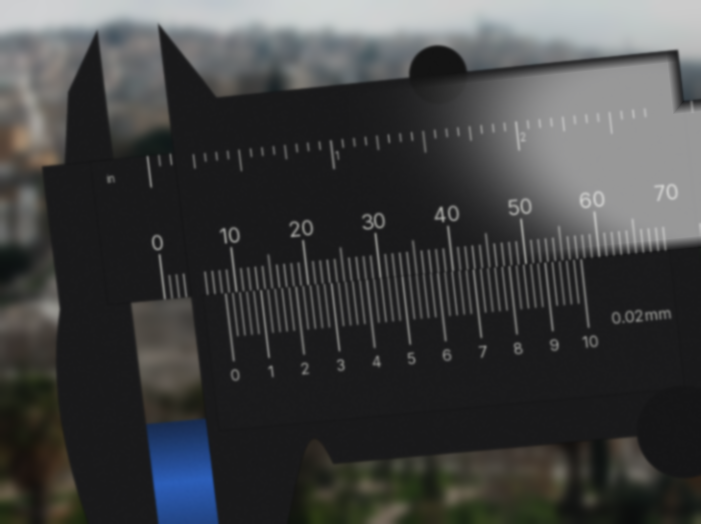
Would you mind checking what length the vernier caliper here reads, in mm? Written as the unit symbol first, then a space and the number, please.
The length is mm 8.5
